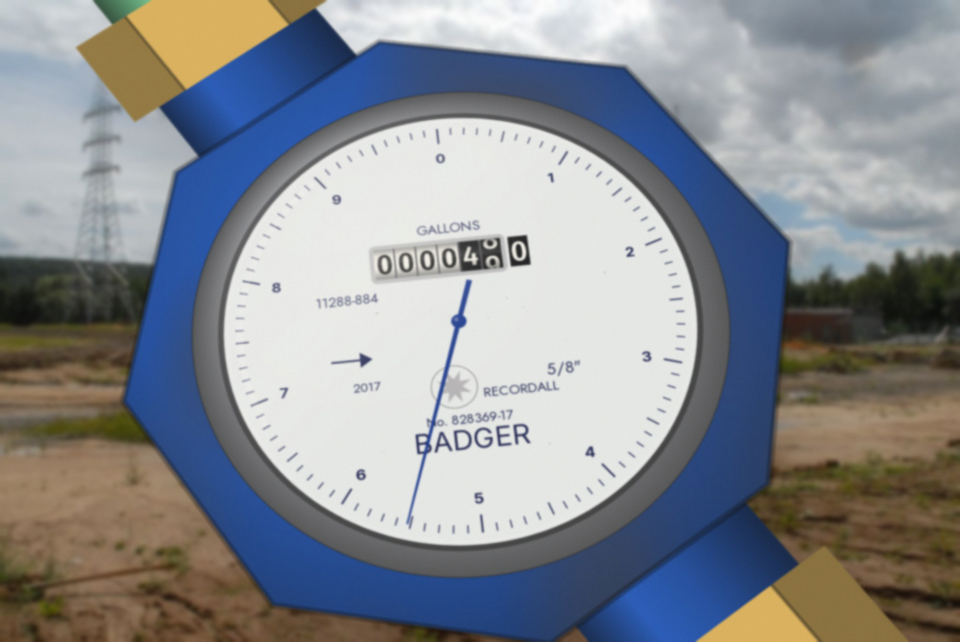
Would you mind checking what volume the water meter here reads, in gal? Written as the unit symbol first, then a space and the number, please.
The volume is gal 485.5
